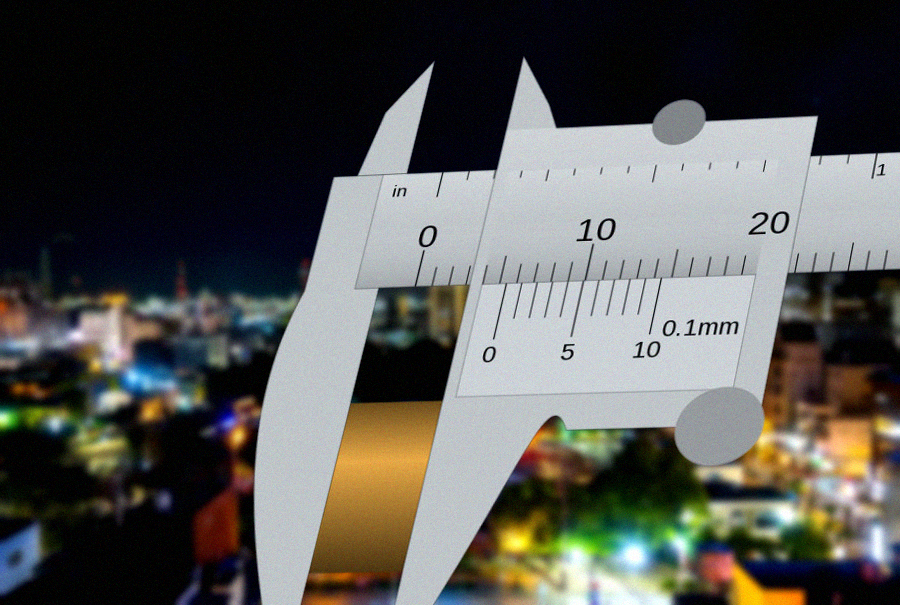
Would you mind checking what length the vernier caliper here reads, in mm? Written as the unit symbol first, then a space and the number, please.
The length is mm 5.4
